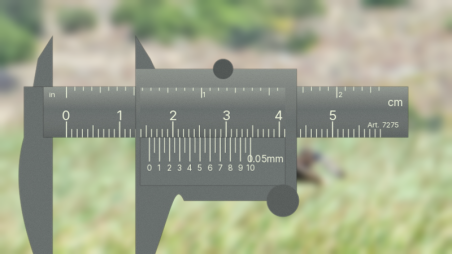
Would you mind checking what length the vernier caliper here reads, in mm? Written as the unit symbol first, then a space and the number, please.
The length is mm 15.6
